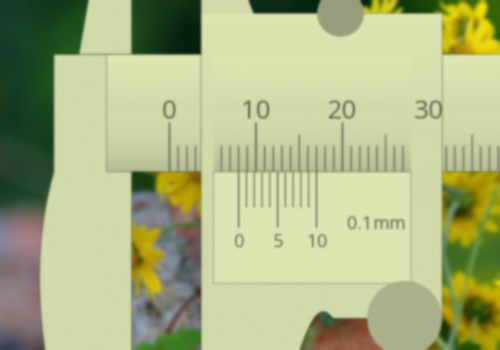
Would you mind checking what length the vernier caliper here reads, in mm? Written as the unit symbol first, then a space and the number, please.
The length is mm 8.0
